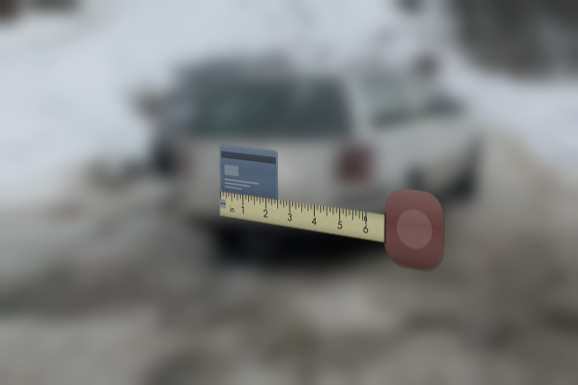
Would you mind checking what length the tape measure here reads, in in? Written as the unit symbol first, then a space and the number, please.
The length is in 2.5
